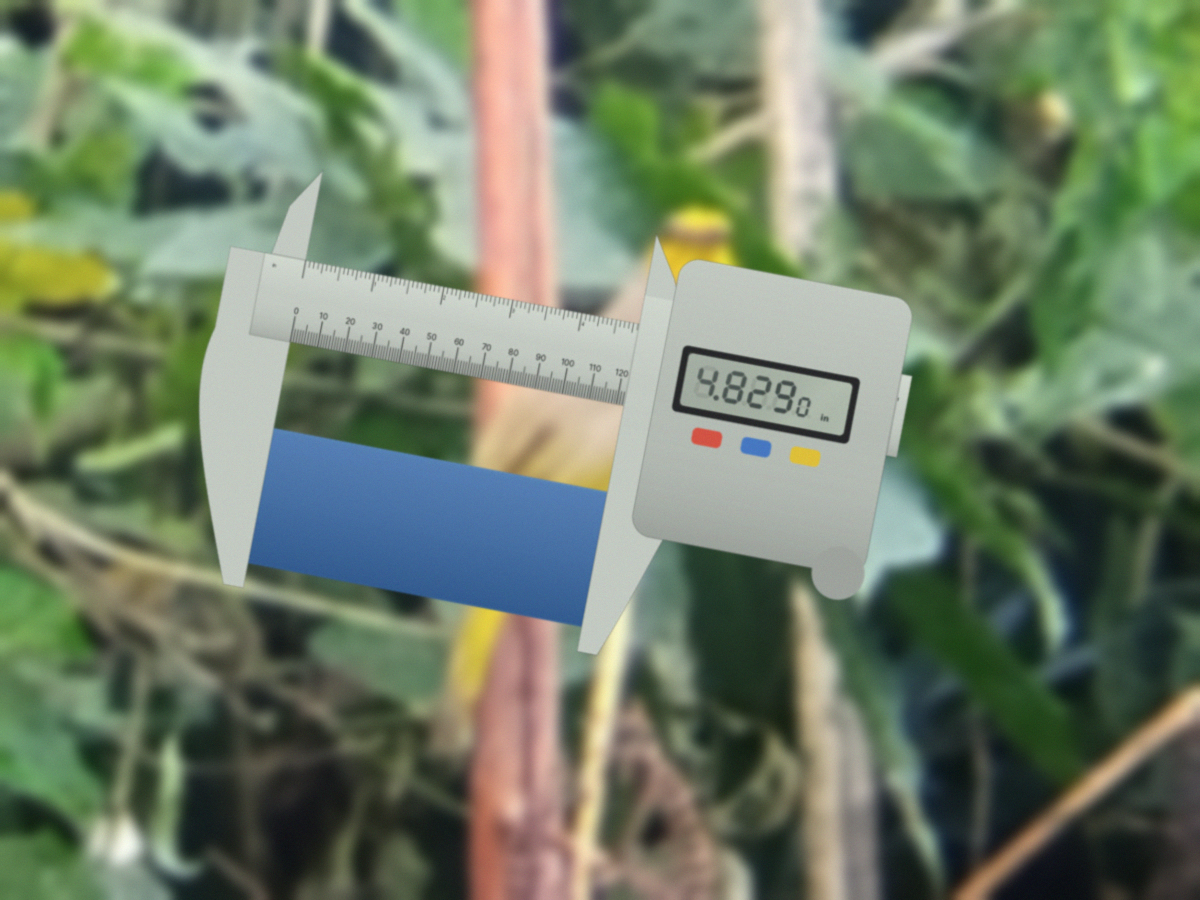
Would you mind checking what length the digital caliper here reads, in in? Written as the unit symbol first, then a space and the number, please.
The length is in 4.8290
